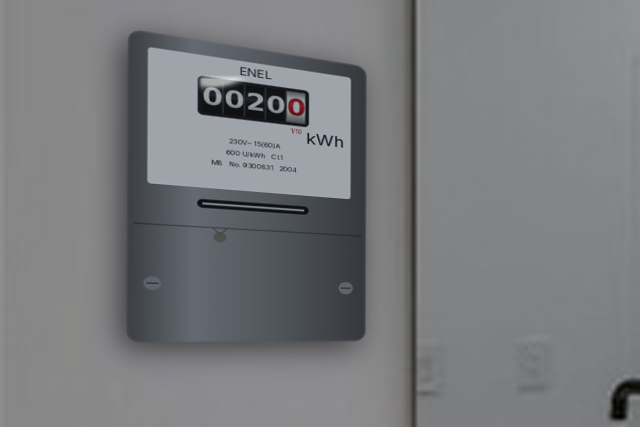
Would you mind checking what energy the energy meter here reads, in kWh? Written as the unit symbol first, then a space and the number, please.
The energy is kWh 20.0
